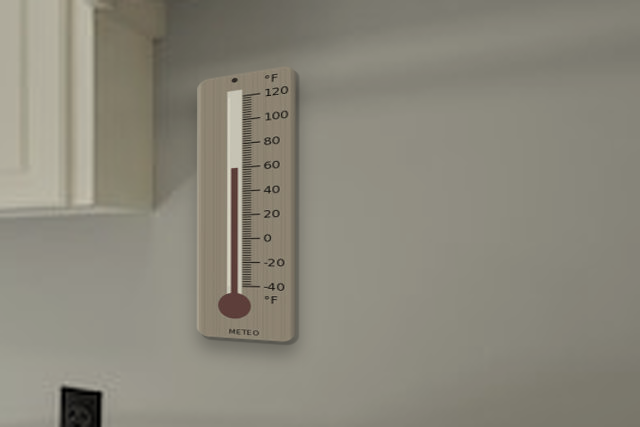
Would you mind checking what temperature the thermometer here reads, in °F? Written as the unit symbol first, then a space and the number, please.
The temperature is °F 60
